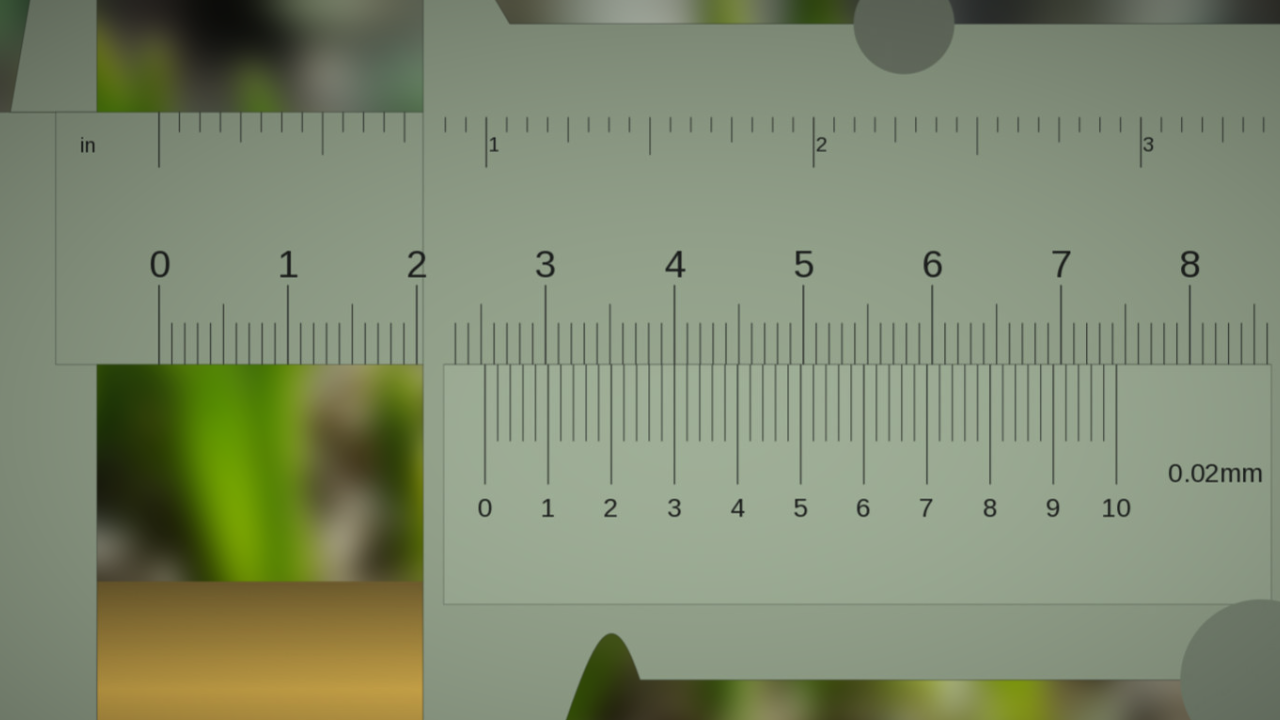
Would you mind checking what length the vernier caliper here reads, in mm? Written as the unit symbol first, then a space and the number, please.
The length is mm 25.3
